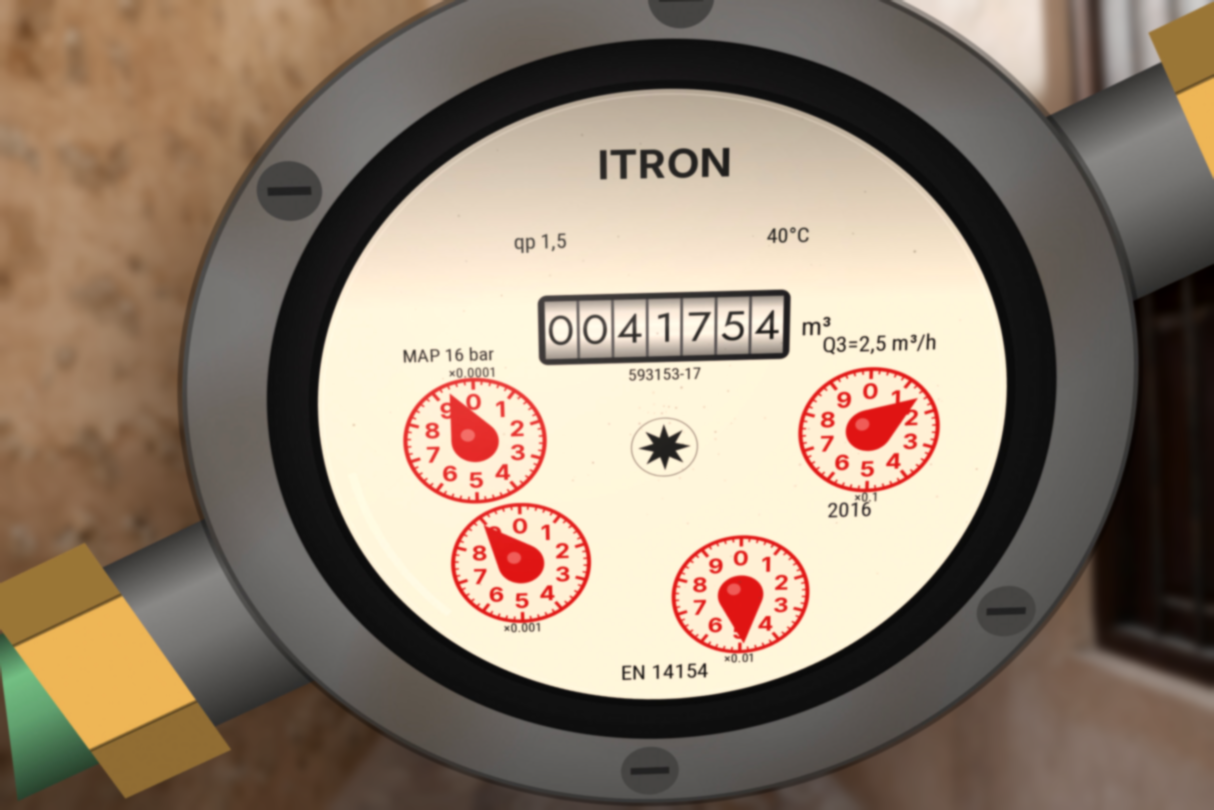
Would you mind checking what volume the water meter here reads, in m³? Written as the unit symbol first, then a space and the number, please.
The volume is m³ 41754.1489
